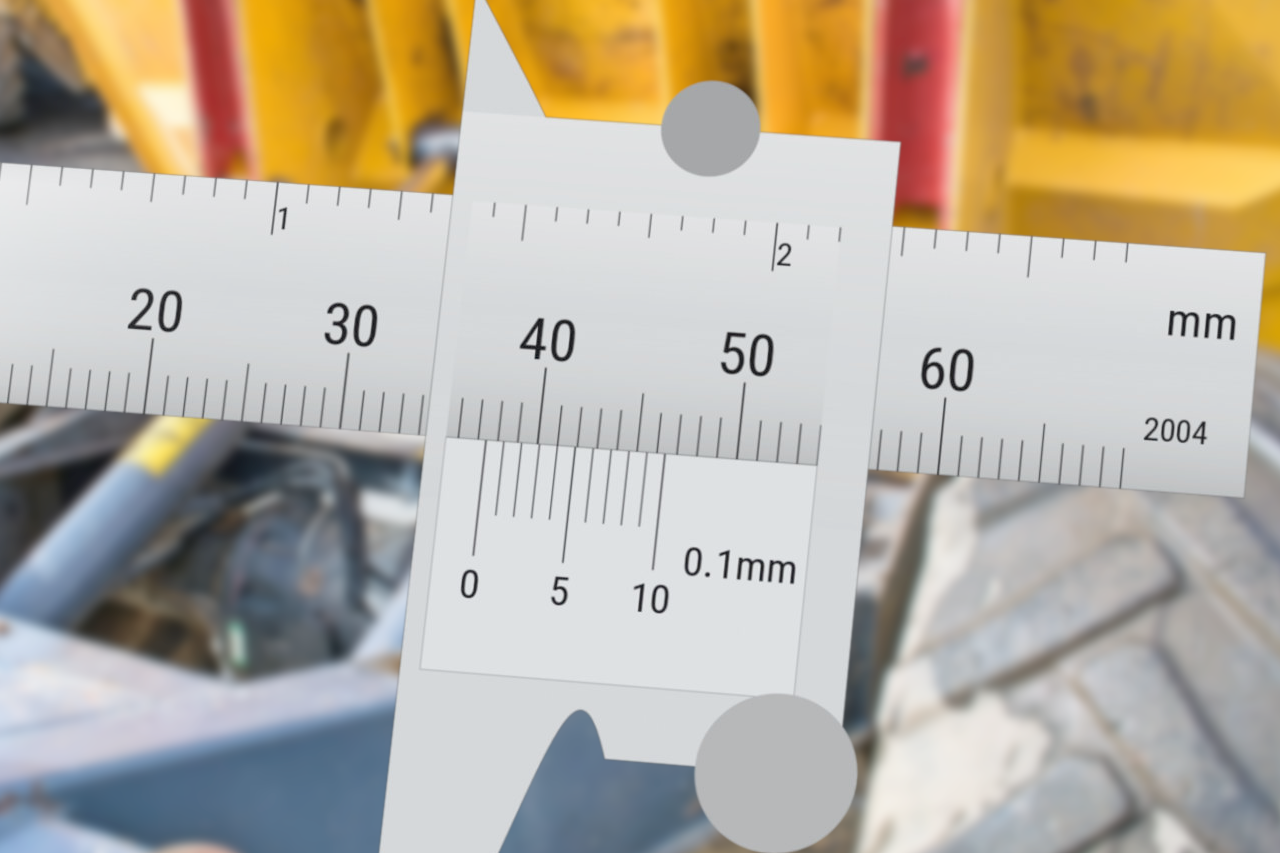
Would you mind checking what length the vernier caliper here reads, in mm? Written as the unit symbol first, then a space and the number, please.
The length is mm 37.4
